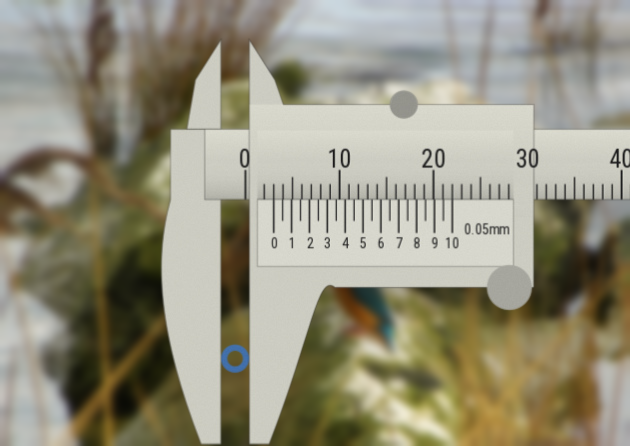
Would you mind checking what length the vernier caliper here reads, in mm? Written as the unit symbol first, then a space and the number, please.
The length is mm 3.0
